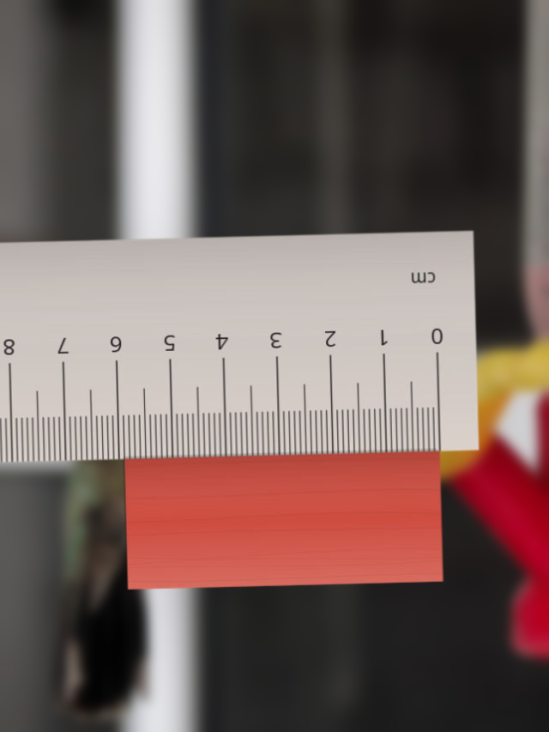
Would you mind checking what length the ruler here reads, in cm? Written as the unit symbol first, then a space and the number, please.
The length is cm 5.9
